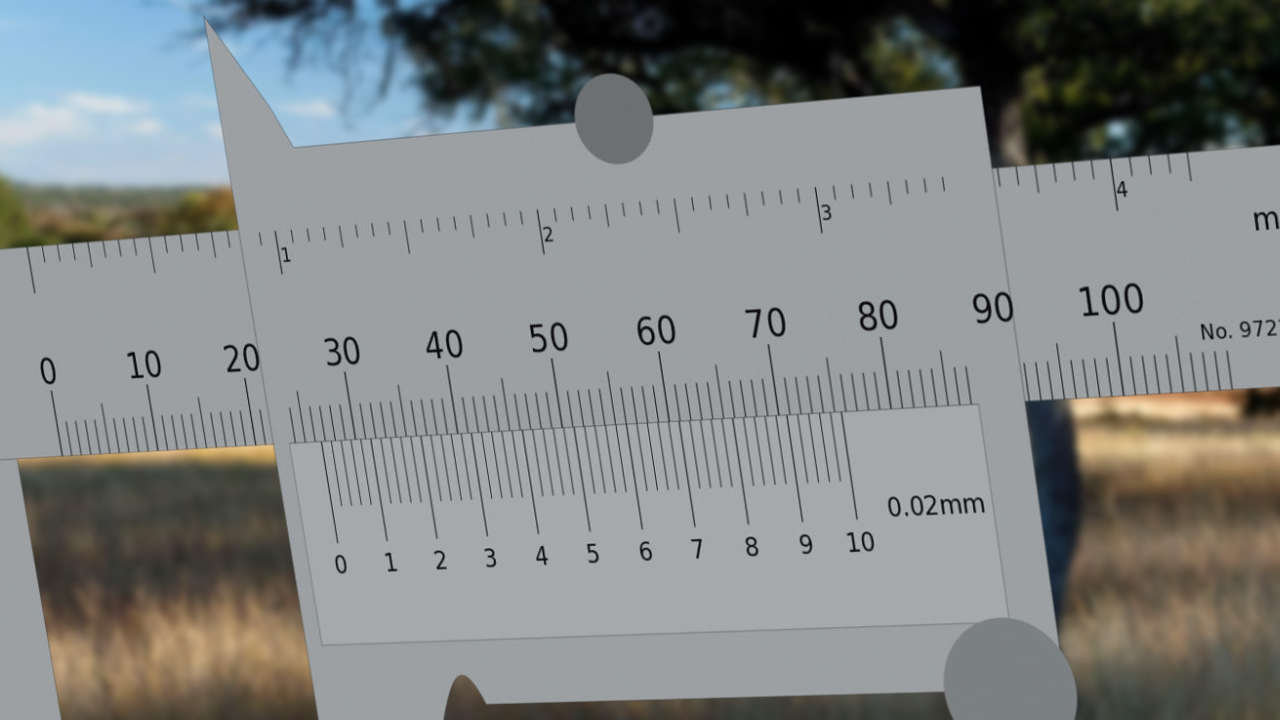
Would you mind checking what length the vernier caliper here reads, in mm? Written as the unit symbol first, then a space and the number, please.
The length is mm 26.6
